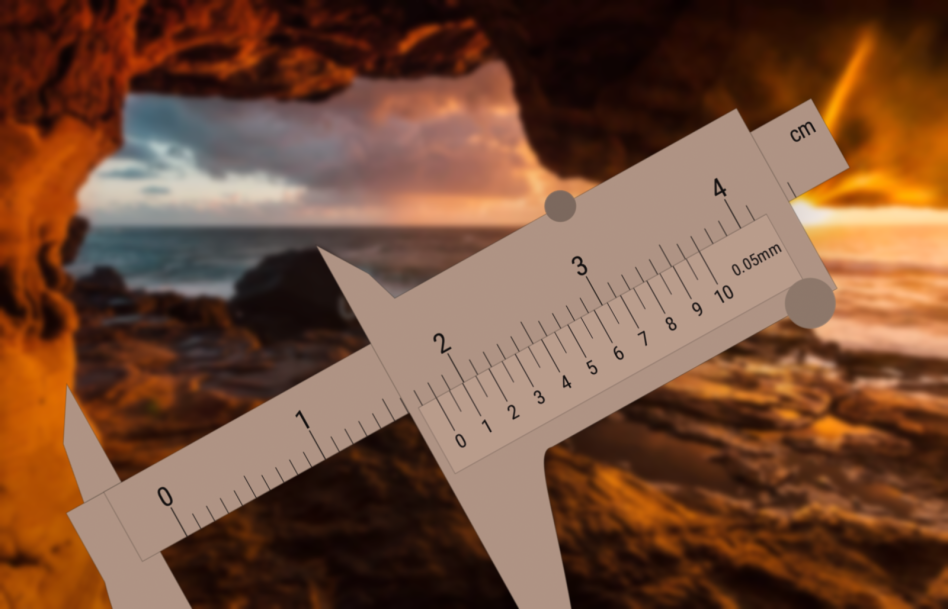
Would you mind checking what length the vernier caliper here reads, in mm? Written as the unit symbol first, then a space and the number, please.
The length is mm 18.0
